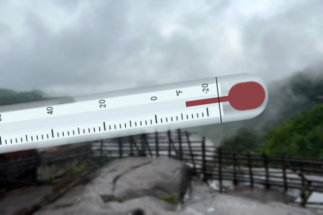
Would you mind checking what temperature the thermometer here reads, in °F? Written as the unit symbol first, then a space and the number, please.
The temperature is °F -12
